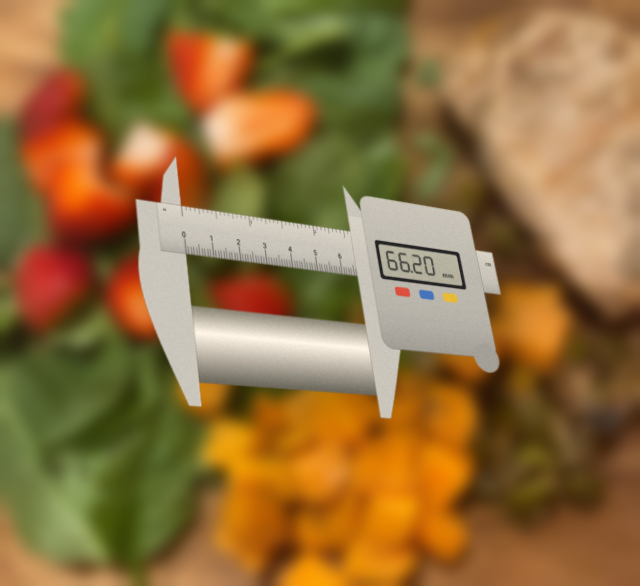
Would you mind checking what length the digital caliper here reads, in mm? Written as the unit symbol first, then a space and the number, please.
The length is mm 66.20
